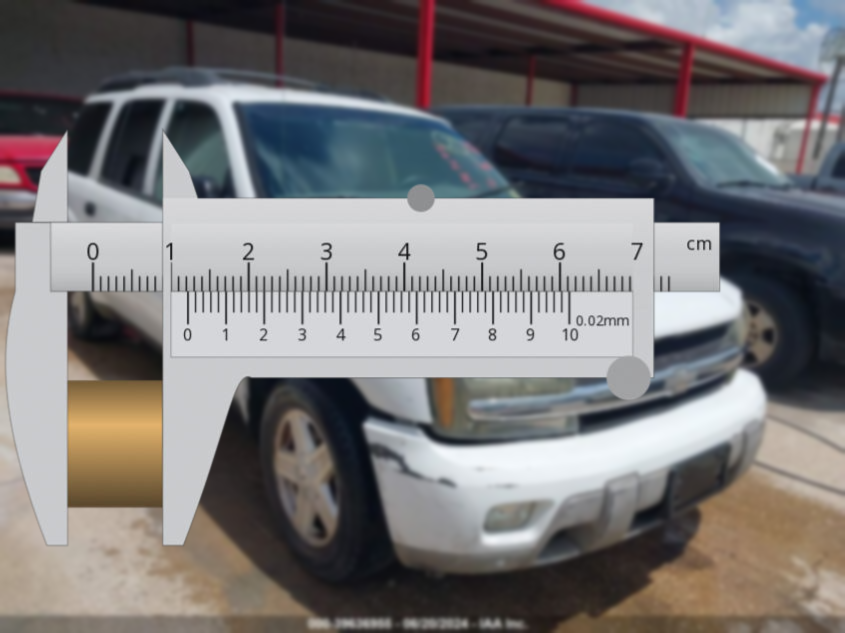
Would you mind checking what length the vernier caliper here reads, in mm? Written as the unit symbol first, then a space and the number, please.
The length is mm 12.2
